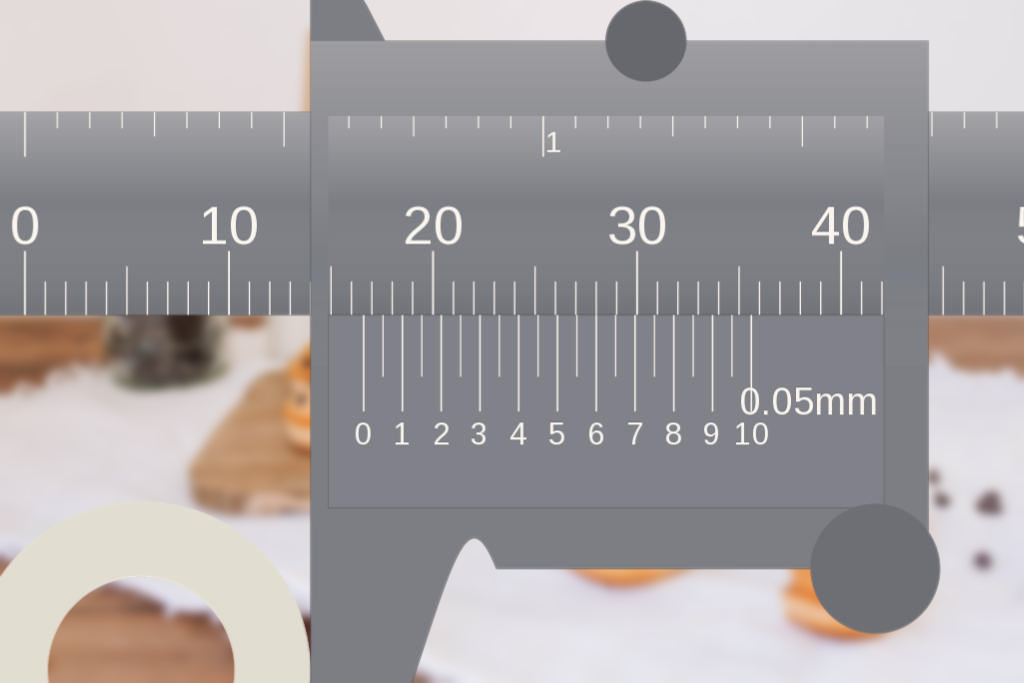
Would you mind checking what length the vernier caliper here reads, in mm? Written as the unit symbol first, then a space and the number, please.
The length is mm 16.6
